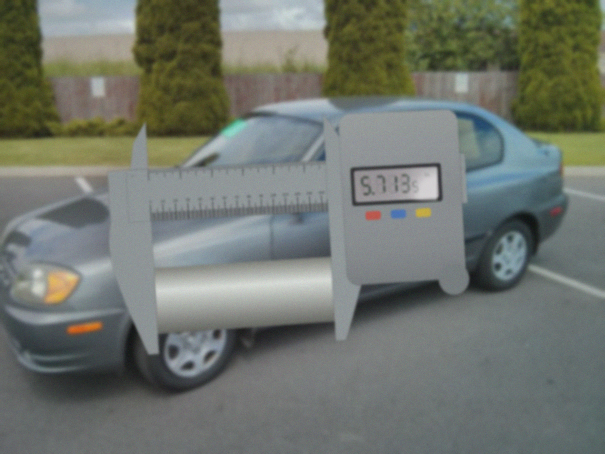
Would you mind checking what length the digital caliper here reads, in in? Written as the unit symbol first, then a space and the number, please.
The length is in 5.7135
